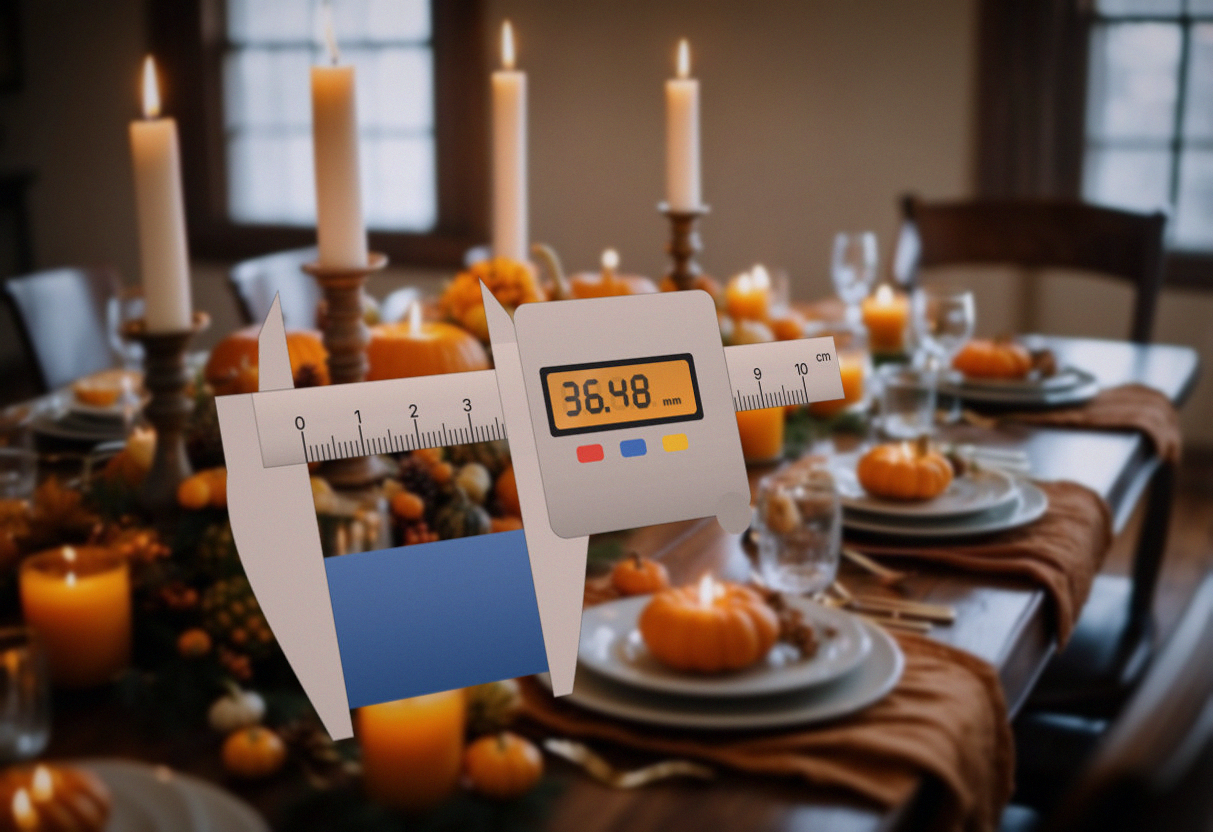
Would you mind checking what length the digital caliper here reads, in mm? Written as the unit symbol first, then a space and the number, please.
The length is mm 36.48
